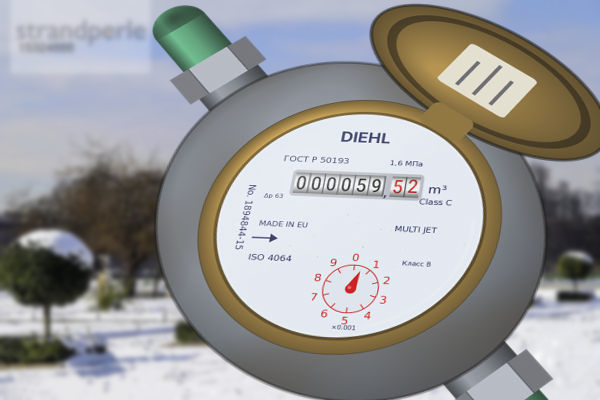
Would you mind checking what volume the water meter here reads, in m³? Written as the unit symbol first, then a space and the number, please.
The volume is m³ 59.520
